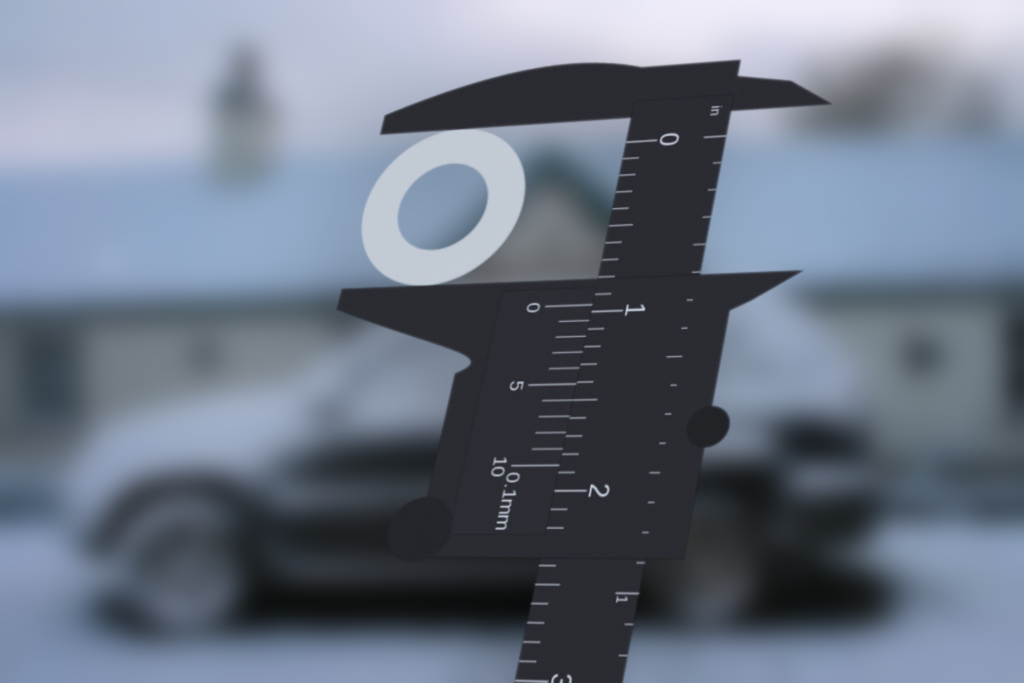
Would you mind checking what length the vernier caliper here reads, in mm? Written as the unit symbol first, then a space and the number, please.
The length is mm 9.6
